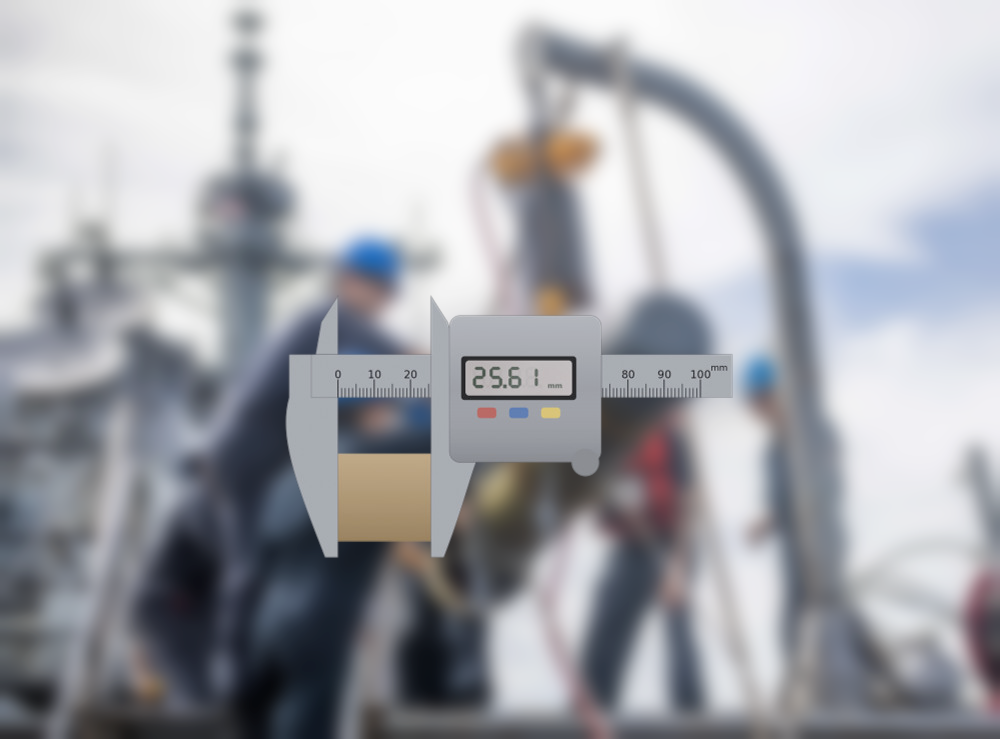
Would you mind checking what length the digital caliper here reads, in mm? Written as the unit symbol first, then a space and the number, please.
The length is mm 25.61
